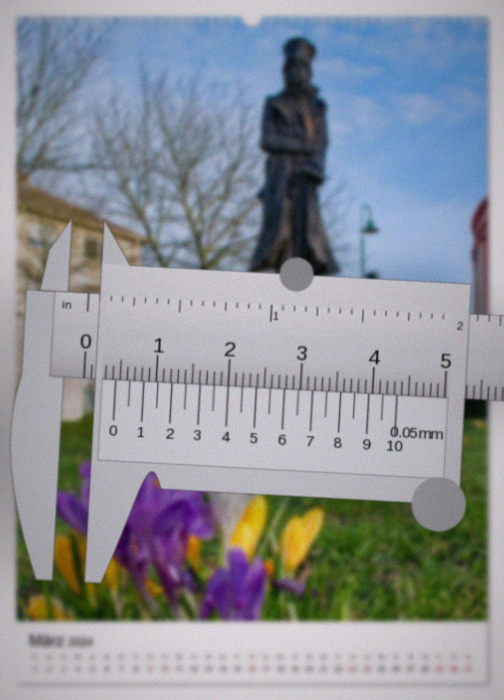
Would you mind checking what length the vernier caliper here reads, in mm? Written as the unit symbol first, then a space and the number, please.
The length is mm 4.4
